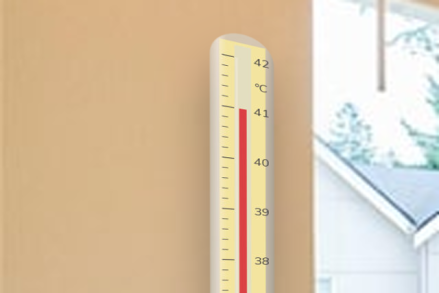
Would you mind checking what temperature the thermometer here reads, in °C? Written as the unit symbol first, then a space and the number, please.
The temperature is °C 41
